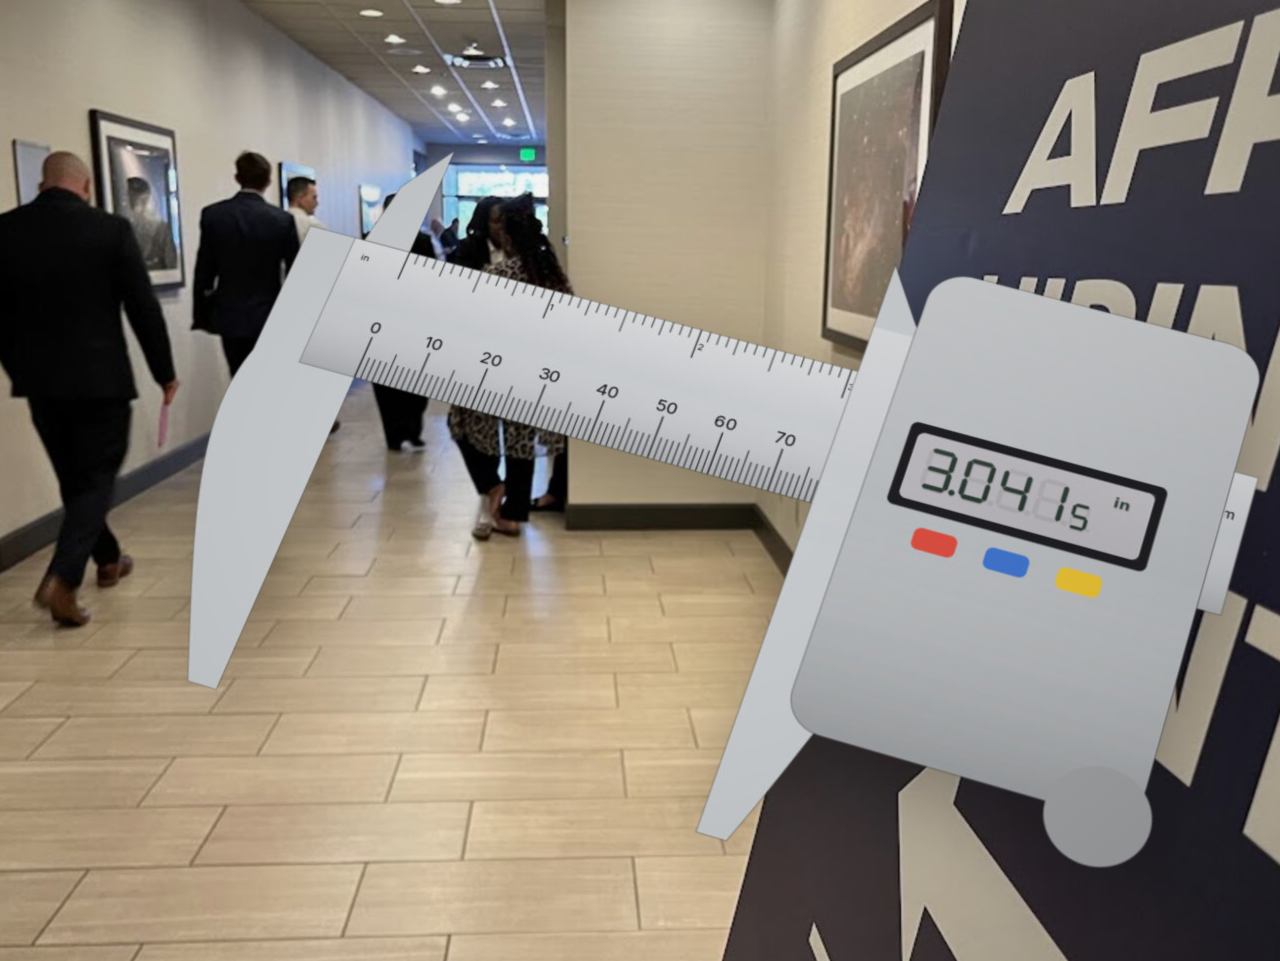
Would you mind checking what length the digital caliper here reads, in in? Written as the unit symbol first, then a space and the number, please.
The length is in 3.0415
